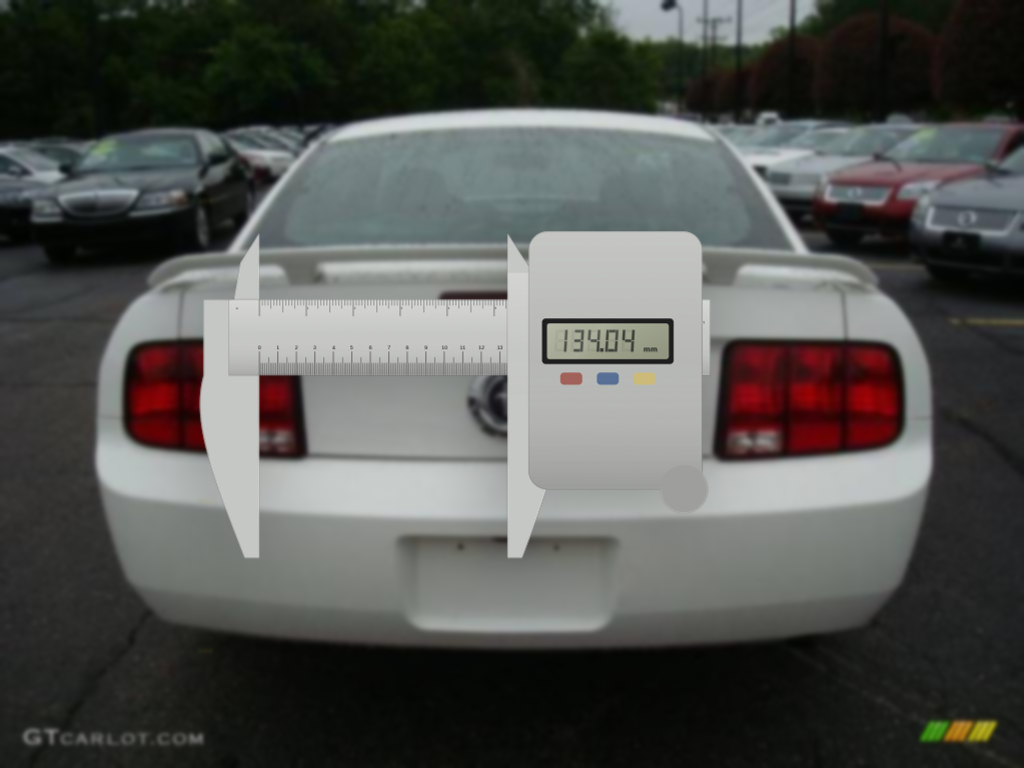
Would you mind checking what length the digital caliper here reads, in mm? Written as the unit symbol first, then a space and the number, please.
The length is mm 134.04
